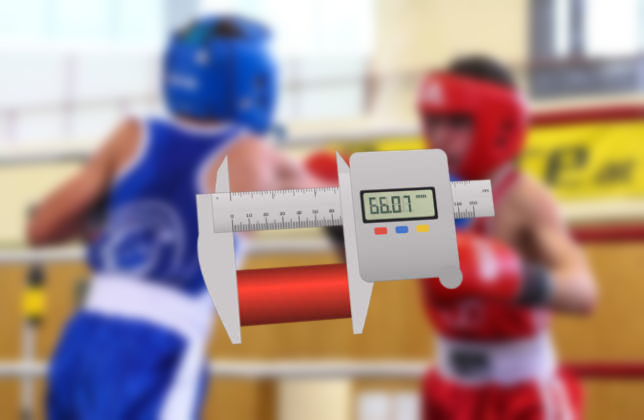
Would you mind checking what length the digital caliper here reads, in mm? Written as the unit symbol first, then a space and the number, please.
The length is mm 66.07
